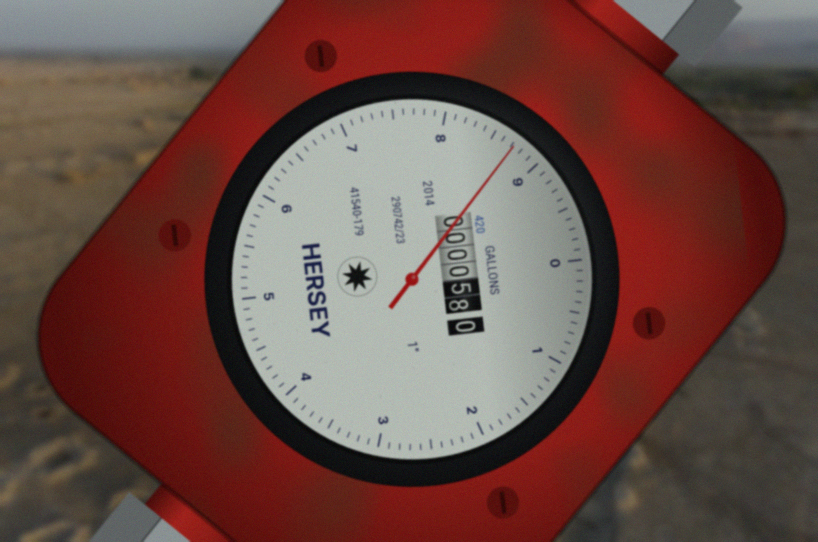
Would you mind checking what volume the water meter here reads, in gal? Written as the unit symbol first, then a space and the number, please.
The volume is gal 578.7
